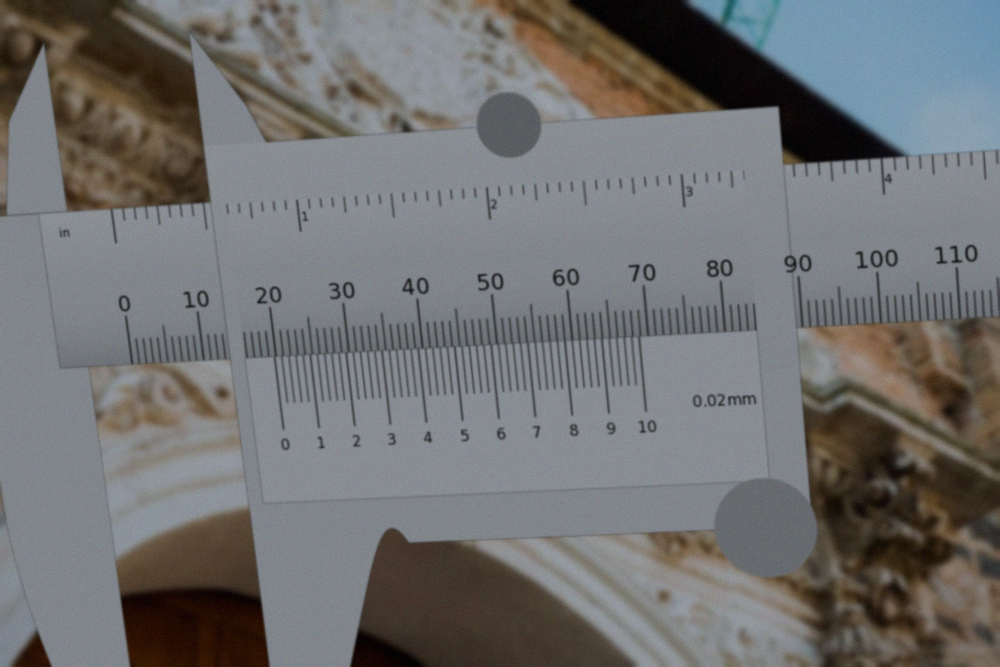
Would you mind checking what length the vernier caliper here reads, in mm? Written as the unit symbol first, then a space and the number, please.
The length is mm 19.8
